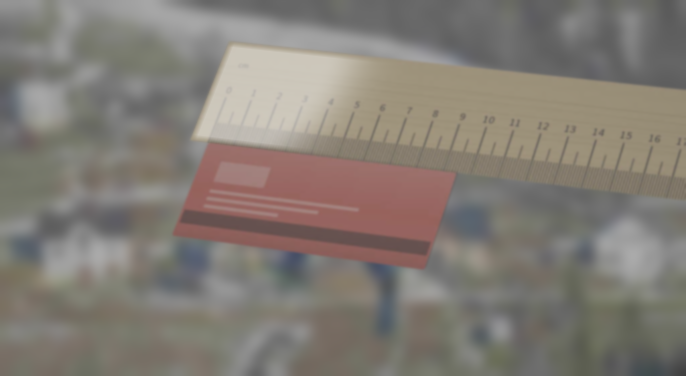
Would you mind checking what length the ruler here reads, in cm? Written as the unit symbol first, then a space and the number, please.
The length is cm 9.5
